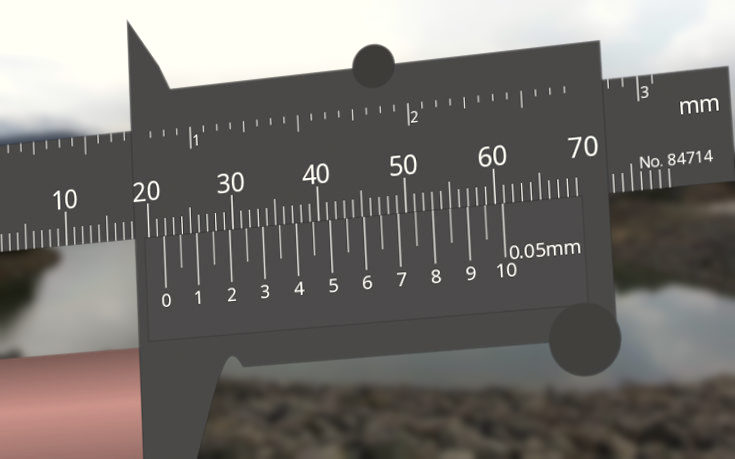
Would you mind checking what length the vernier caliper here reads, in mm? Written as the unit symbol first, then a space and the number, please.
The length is mm 21.8
